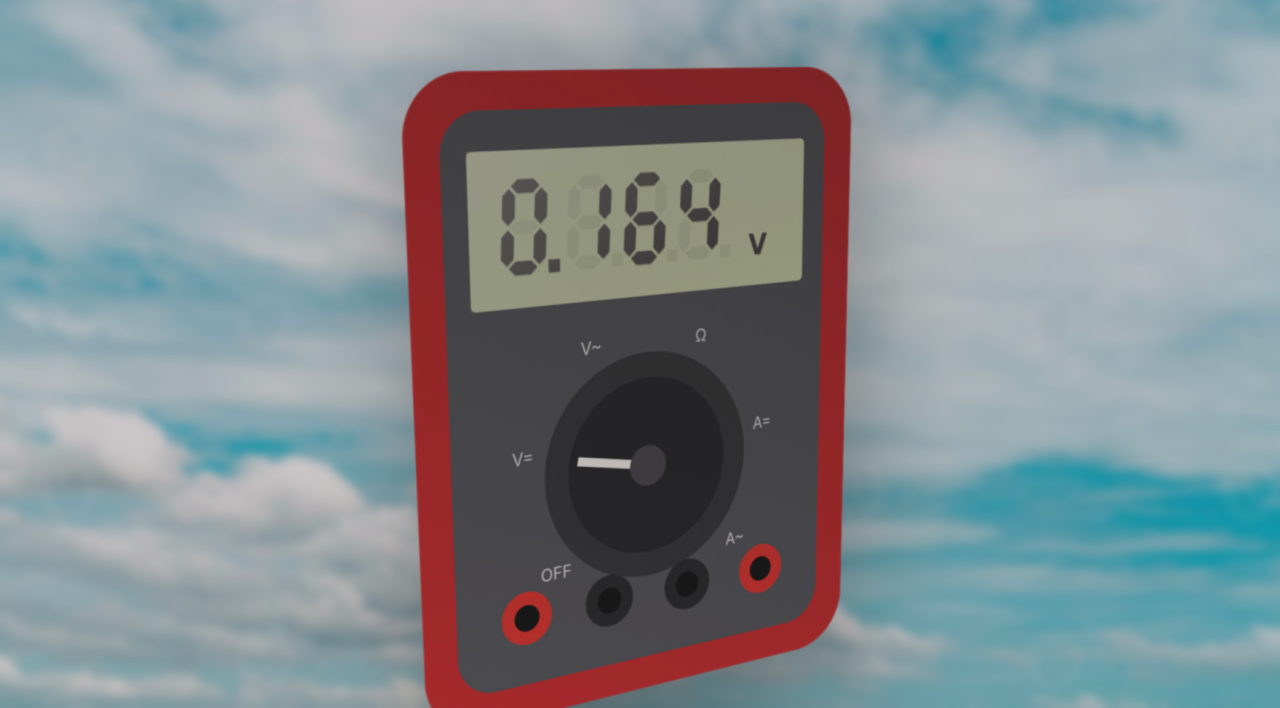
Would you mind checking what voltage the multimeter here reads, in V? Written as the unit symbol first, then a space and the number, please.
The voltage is V 0.164
